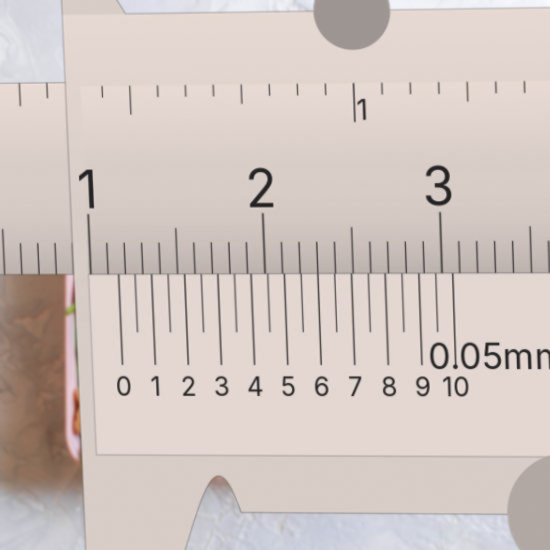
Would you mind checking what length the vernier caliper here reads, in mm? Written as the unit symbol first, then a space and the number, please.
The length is mm 11.6
